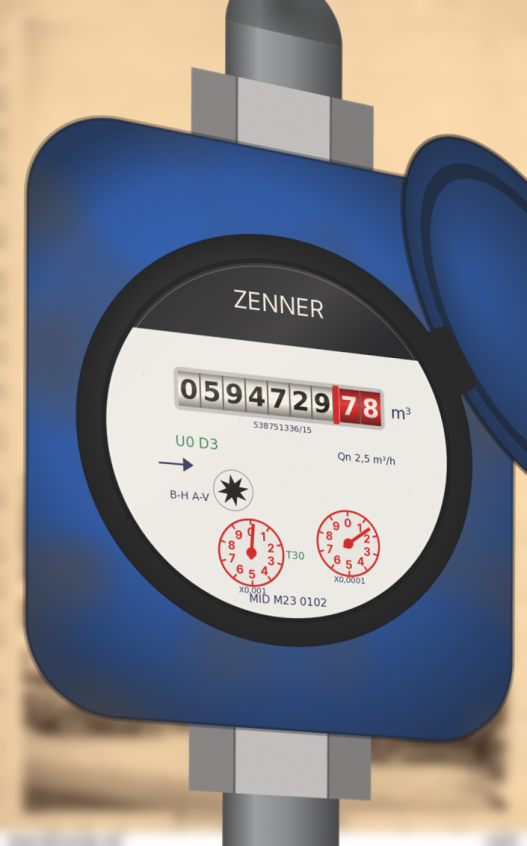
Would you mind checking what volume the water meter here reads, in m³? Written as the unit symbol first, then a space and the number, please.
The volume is m³ 594729.7801
